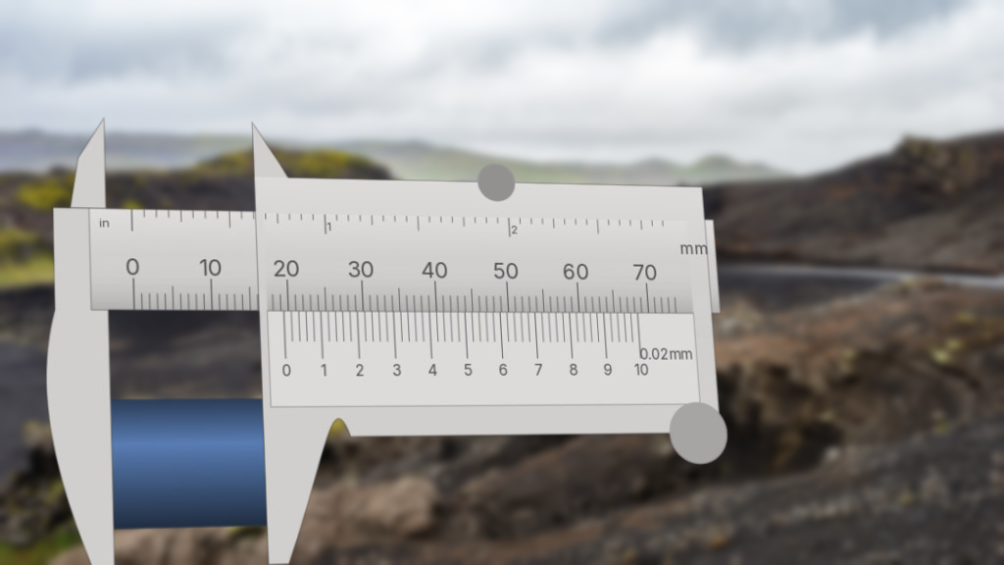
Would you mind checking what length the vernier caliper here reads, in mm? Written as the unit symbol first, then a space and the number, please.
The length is mm 19.4
